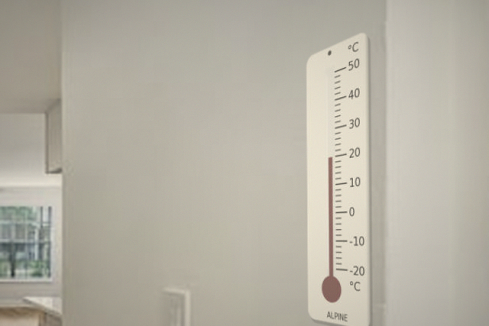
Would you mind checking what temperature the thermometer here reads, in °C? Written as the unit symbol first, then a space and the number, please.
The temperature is °C 20
